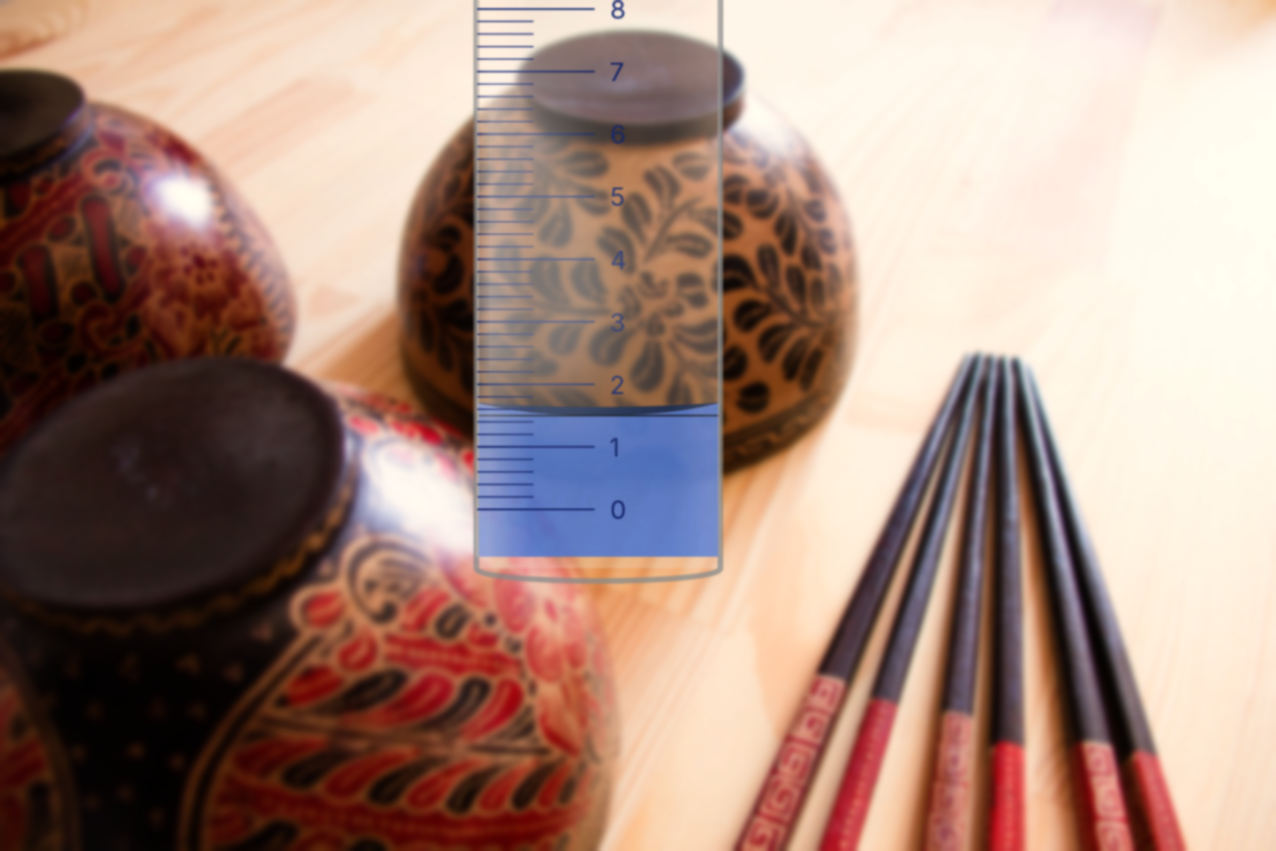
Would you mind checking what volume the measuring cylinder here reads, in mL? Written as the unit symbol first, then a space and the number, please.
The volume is mL 1.5
